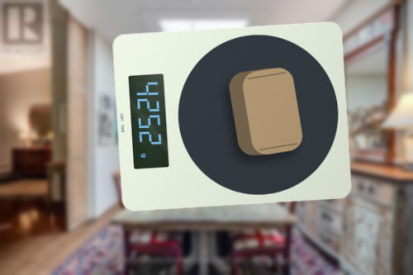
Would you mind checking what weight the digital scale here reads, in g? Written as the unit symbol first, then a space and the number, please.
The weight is g 4252
